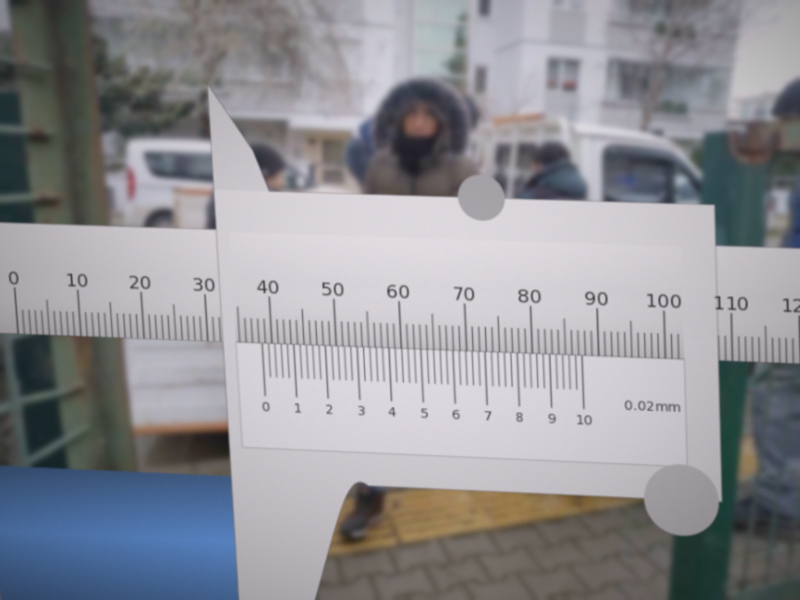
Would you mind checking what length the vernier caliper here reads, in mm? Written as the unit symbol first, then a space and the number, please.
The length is mm 38.5
